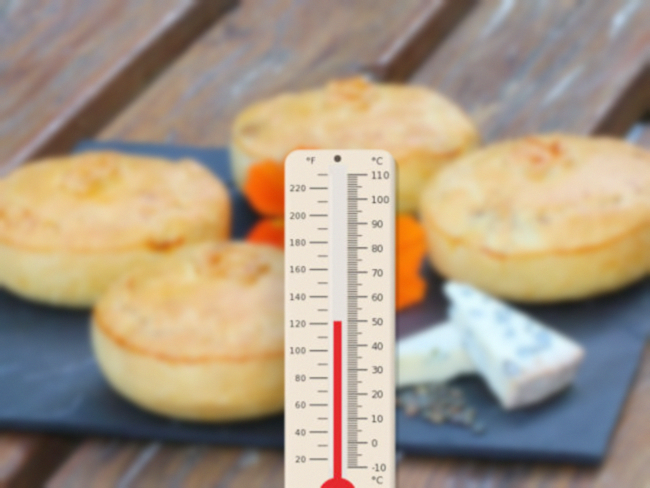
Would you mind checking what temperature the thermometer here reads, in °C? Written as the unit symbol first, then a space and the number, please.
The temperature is °C 50
